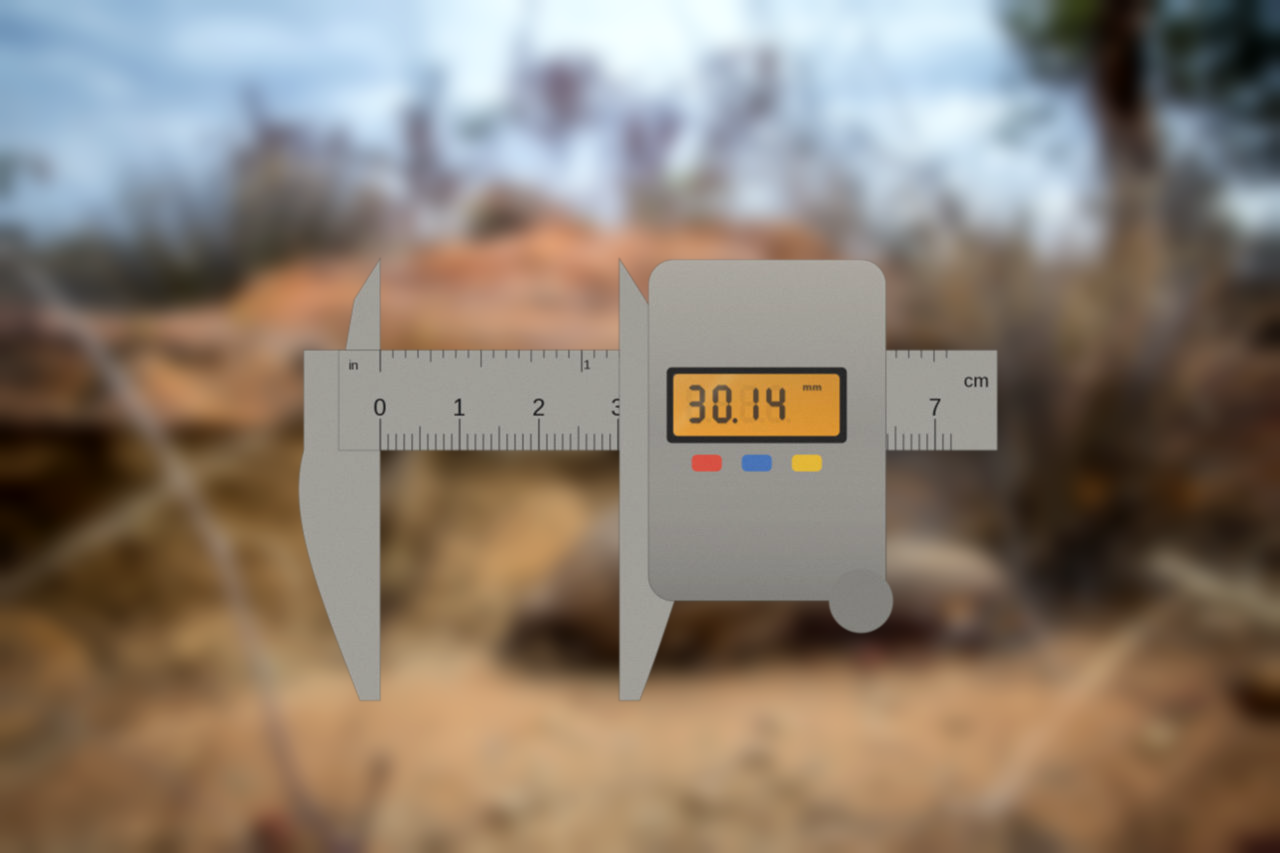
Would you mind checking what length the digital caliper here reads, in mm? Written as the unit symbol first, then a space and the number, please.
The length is mm 30.14
